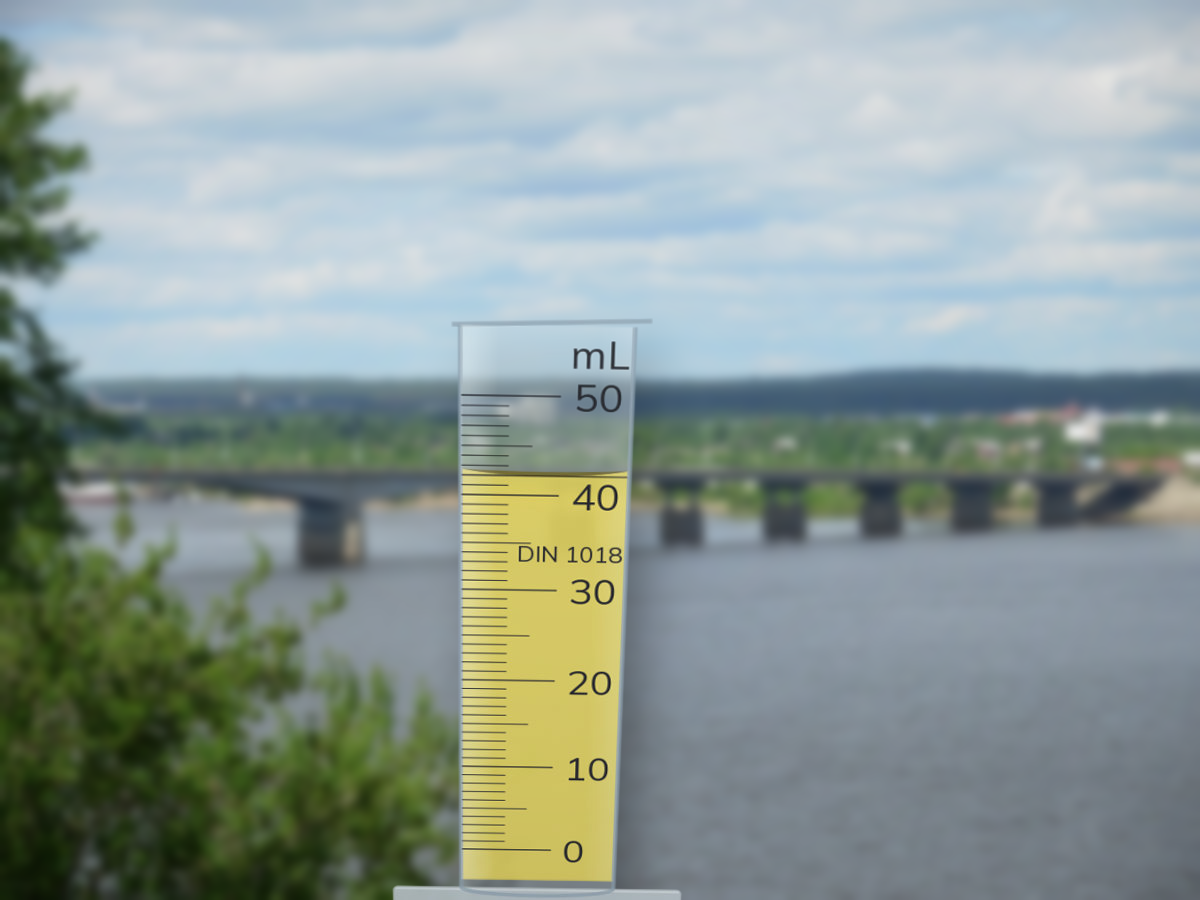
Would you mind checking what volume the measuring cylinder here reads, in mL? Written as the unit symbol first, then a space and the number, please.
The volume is mL 42
